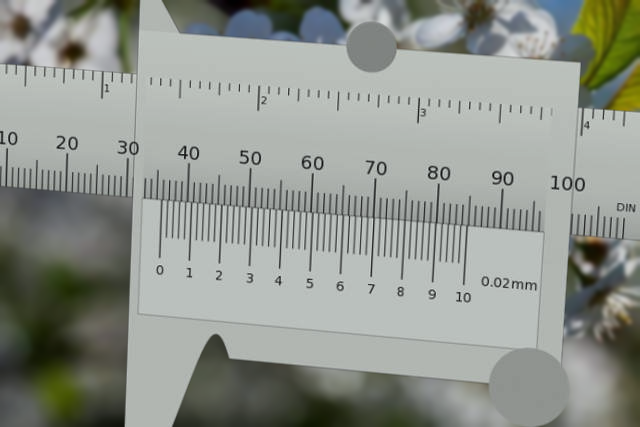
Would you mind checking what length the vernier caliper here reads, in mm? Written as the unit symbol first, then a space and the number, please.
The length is mm 35.8
